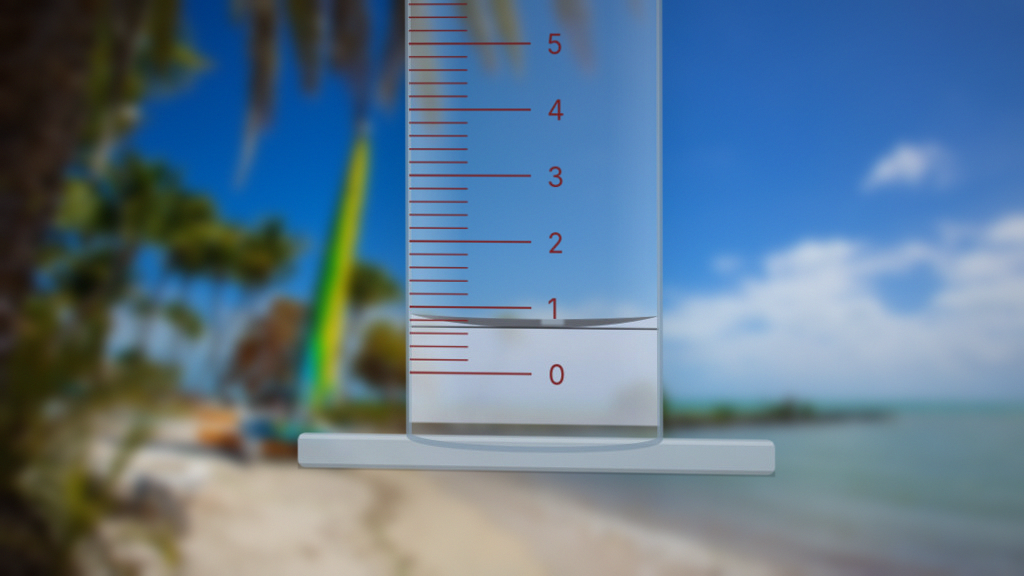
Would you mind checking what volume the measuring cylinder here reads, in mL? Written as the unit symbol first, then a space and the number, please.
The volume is mL 0.7
